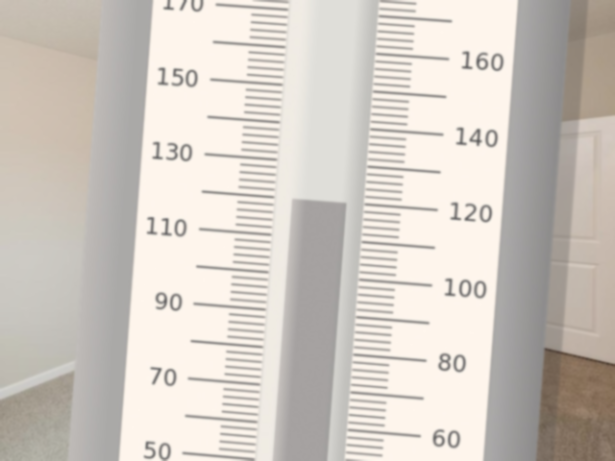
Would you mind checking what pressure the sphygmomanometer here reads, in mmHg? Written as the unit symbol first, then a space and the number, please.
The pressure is mmHg 120
